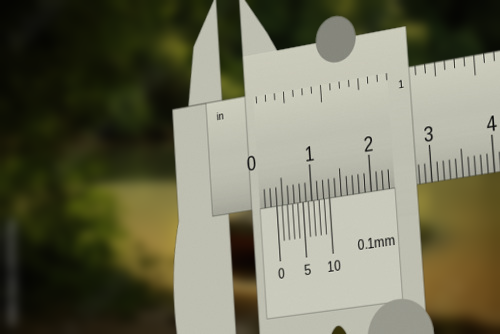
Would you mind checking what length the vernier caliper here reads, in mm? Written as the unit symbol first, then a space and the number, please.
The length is mm 4.0
